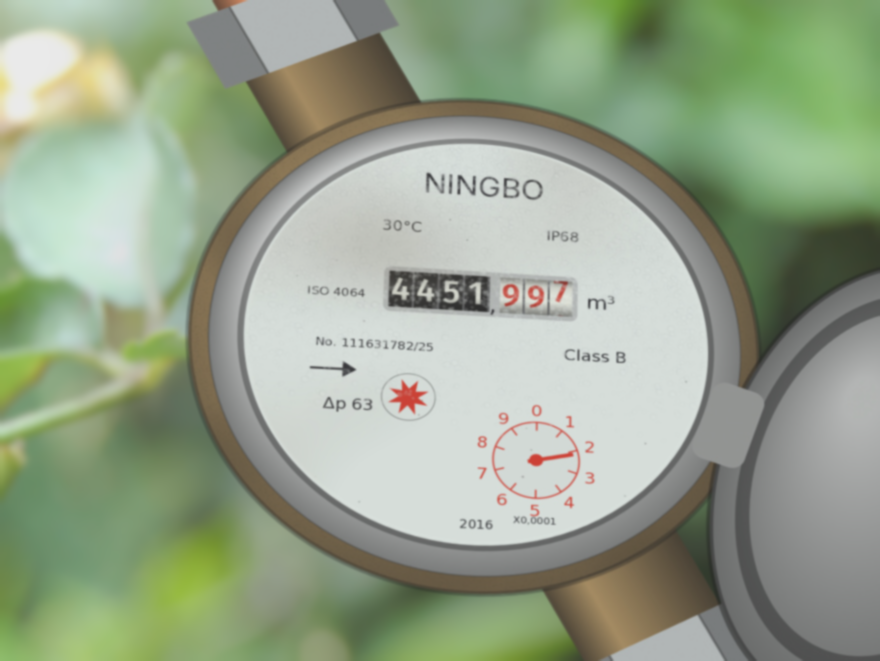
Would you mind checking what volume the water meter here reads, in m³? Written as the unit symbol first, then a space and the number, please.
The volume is m³ 4451.9972
